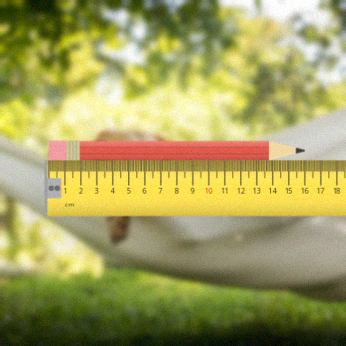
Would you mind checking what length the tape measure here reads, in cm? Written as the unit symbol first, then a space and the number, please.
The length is cm 16
